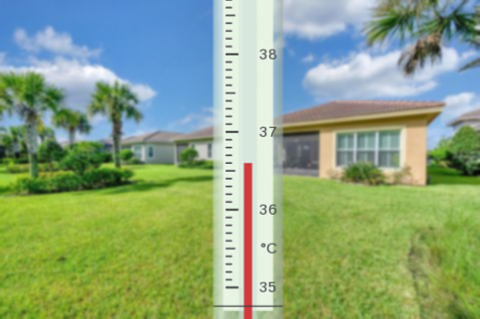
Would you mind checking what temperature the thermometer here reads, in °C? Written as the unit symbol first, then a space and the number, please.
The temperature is °C 36.6
